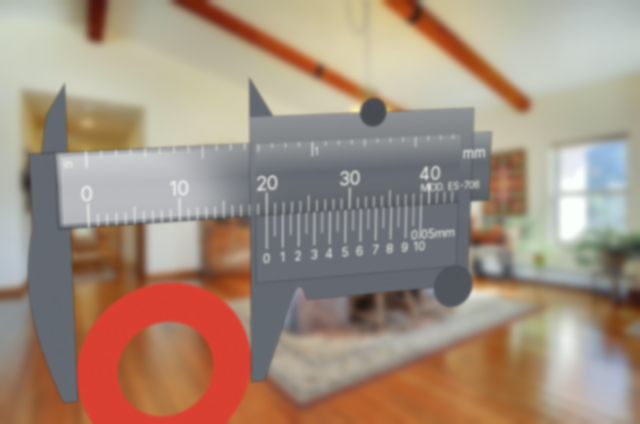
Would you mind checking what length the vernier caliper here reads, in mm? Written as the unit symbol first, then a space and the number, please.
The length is mm 20.0
